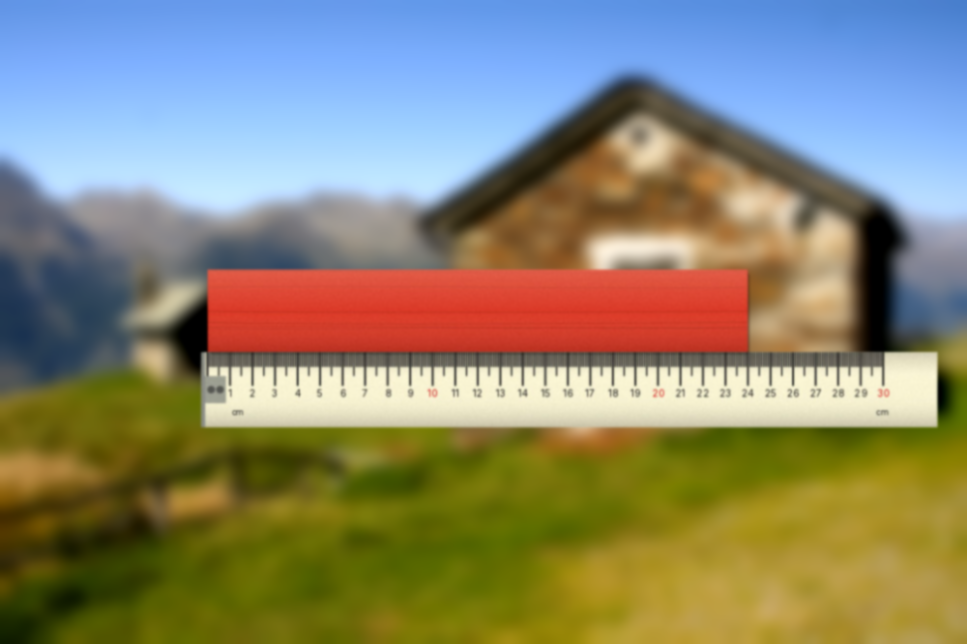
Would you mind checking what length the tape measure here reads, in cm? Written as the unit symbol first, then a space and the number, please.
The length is cm 24
